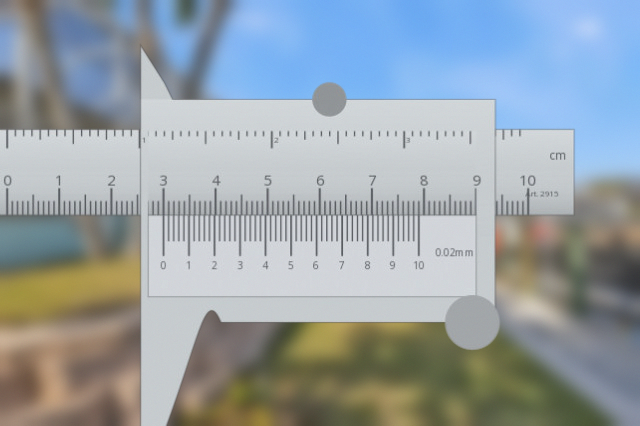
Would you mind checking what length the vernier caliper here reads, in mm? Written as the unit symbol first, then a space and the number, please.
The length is mm 30.0
